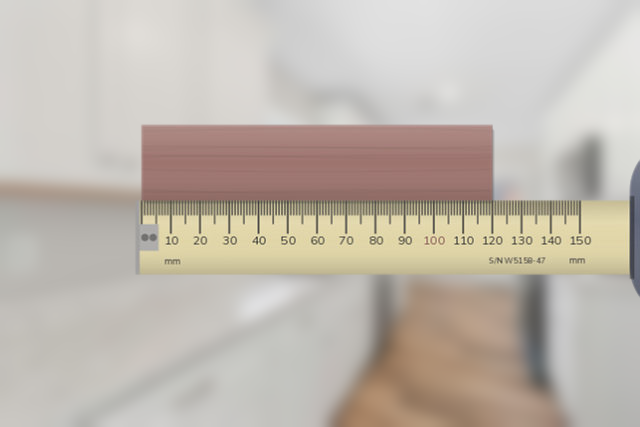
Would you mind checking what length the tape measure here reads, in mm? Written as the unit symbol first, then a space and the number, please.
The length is mm 120
